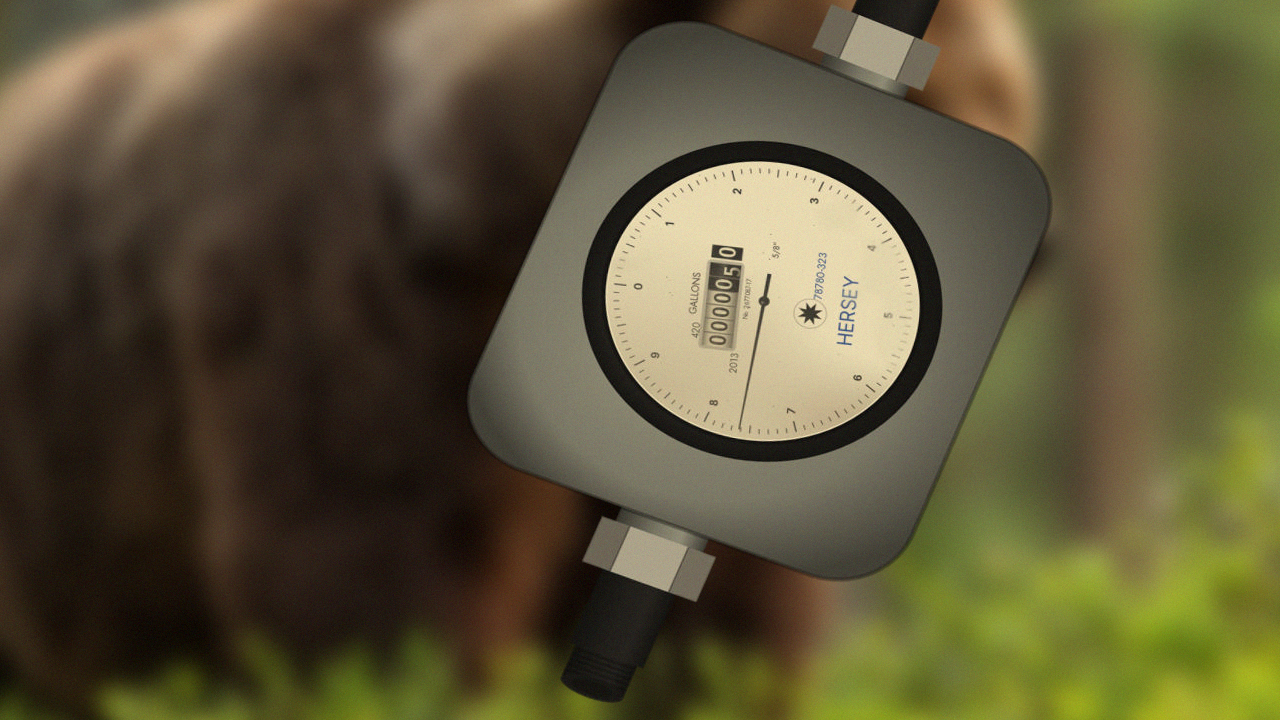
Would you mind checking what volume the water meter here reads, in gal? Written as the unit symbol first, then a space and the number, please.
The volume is gal 47.6
